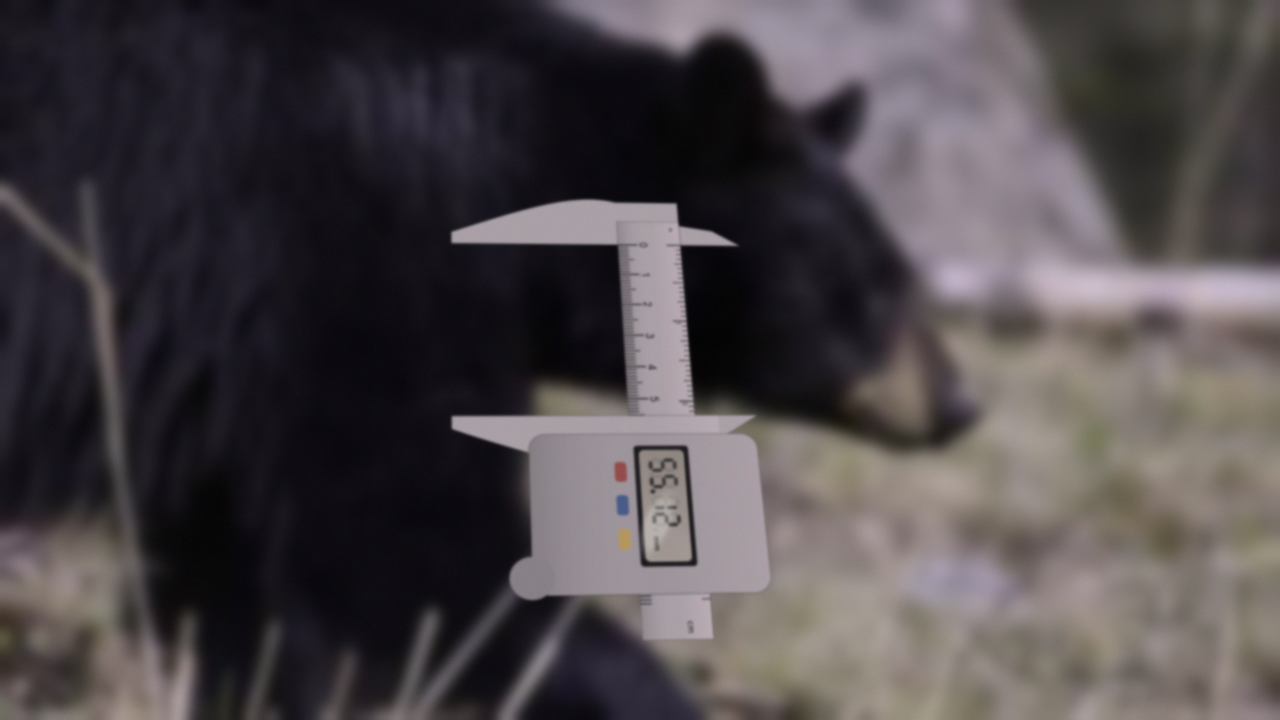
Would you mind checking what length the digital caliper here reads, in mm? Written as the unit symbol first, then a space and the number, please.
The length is mm 55.12
